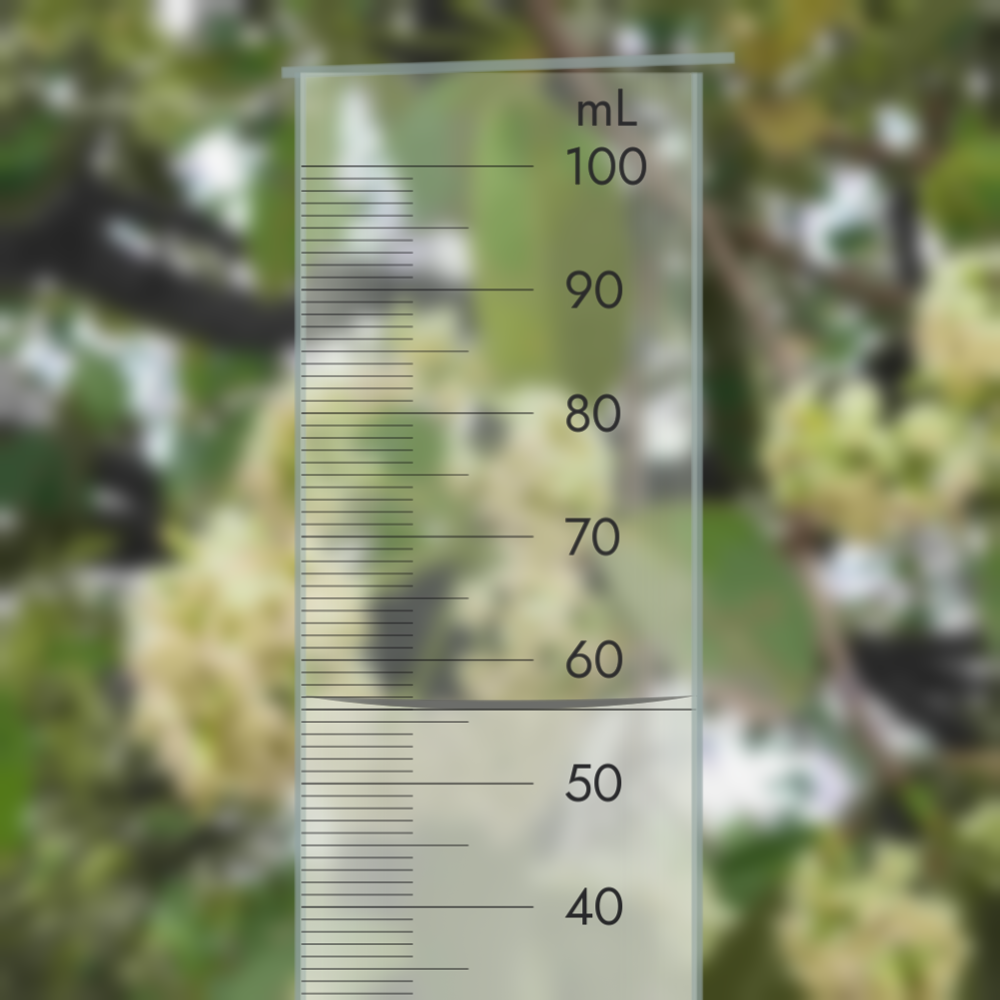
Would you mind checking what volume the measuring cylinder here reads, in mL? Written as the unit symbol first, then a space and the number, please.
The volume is mL 56
